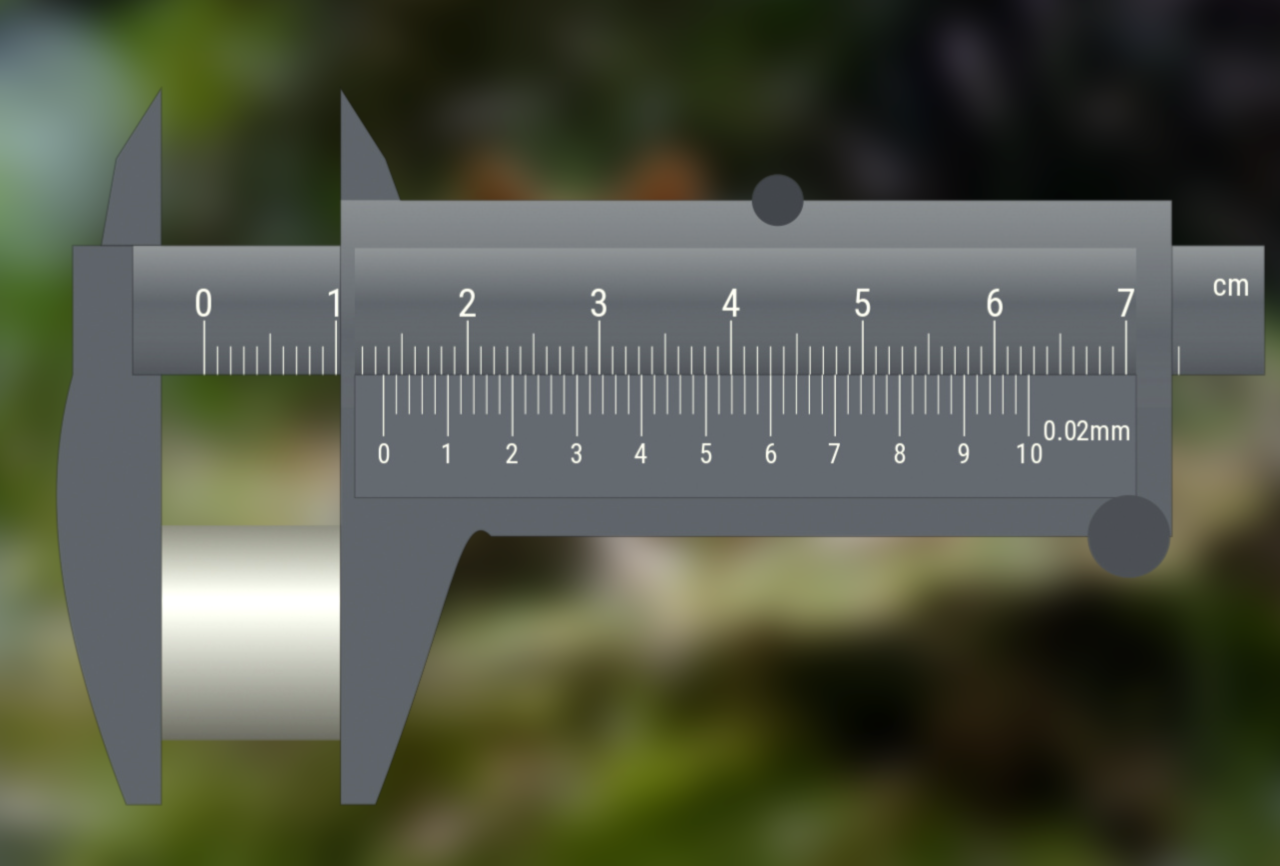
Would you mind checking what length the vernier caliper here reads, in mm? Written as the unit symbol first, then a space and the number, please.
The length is mm 13.6
